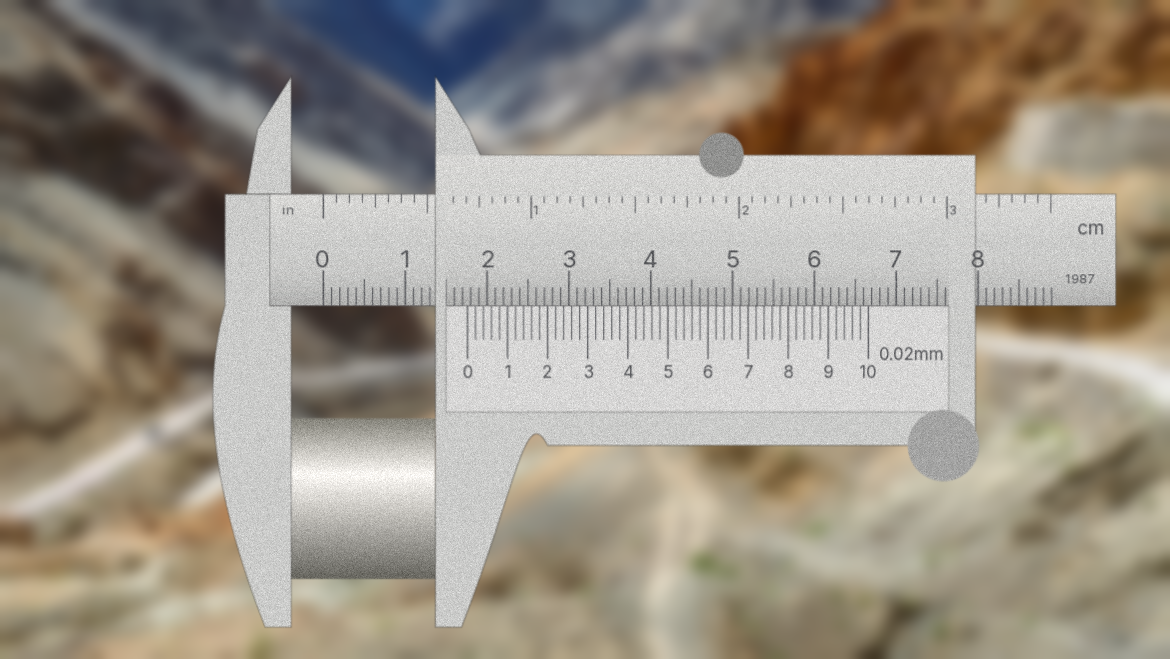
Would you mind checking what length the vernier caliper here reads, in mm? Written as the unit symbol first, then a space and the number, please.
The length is mm 17.6
